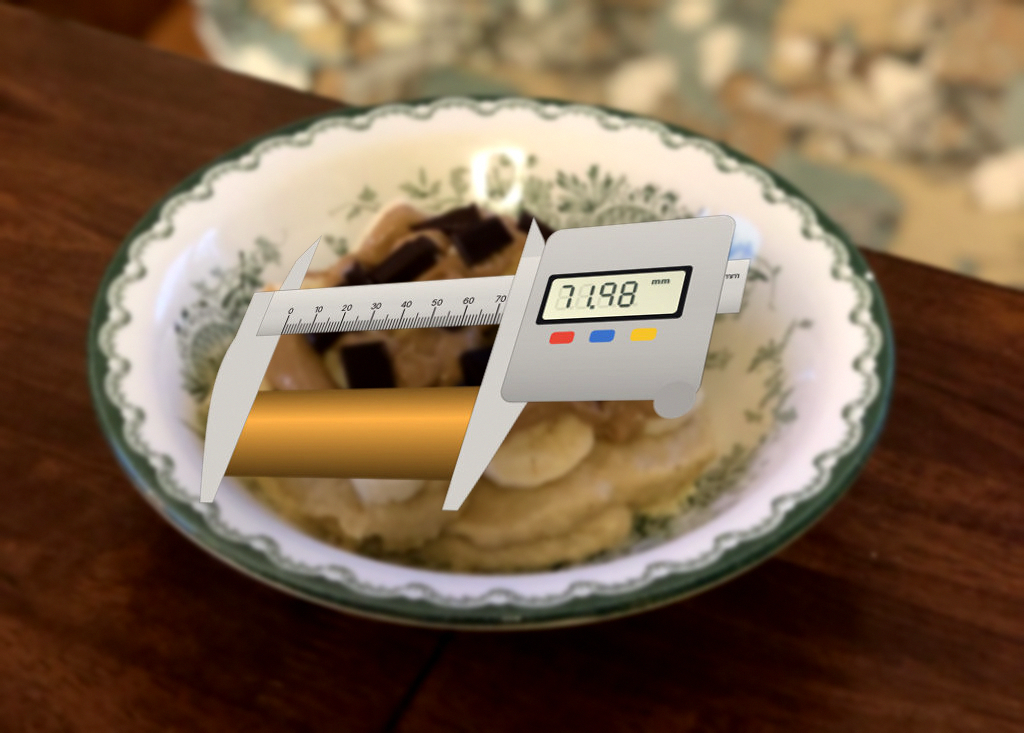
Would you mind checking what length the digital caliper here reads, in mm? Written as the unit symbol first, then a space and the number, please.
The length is mm 71.98
